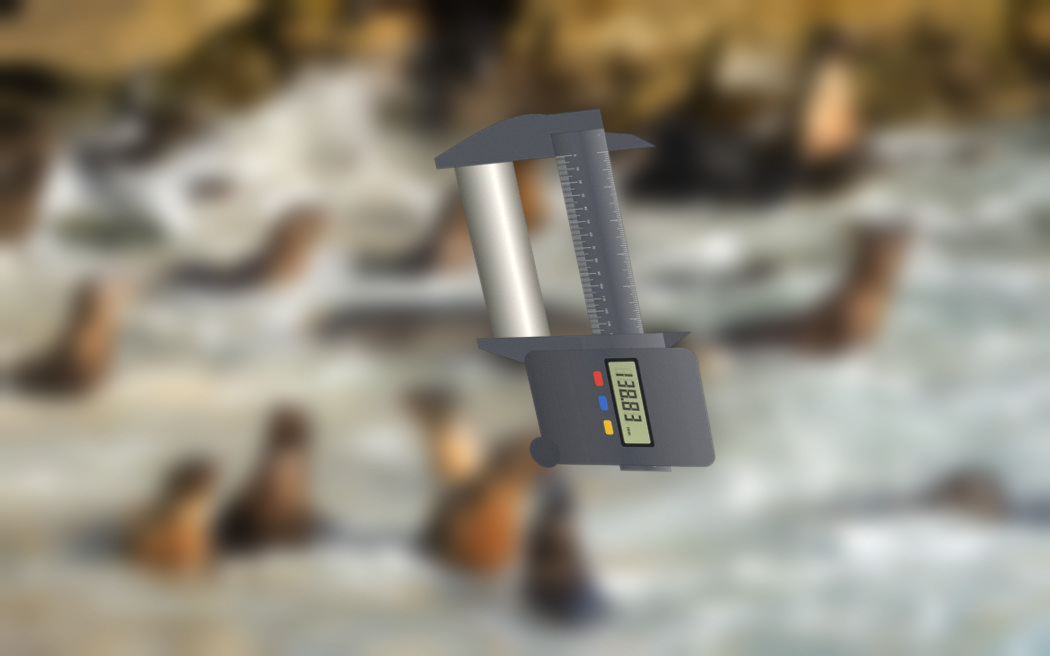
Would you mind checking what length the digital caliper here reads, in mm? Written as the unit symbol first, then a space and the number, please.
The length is mm 138.83
